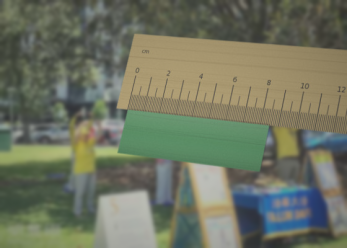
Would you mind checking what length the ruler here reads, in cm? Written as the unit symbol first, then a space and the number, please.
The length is cm 8.5
